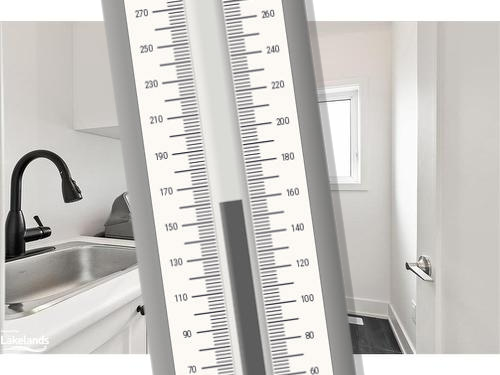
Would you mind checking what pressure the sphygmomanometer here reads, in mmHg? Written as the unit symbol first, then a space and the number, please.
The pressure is mmHg 160
